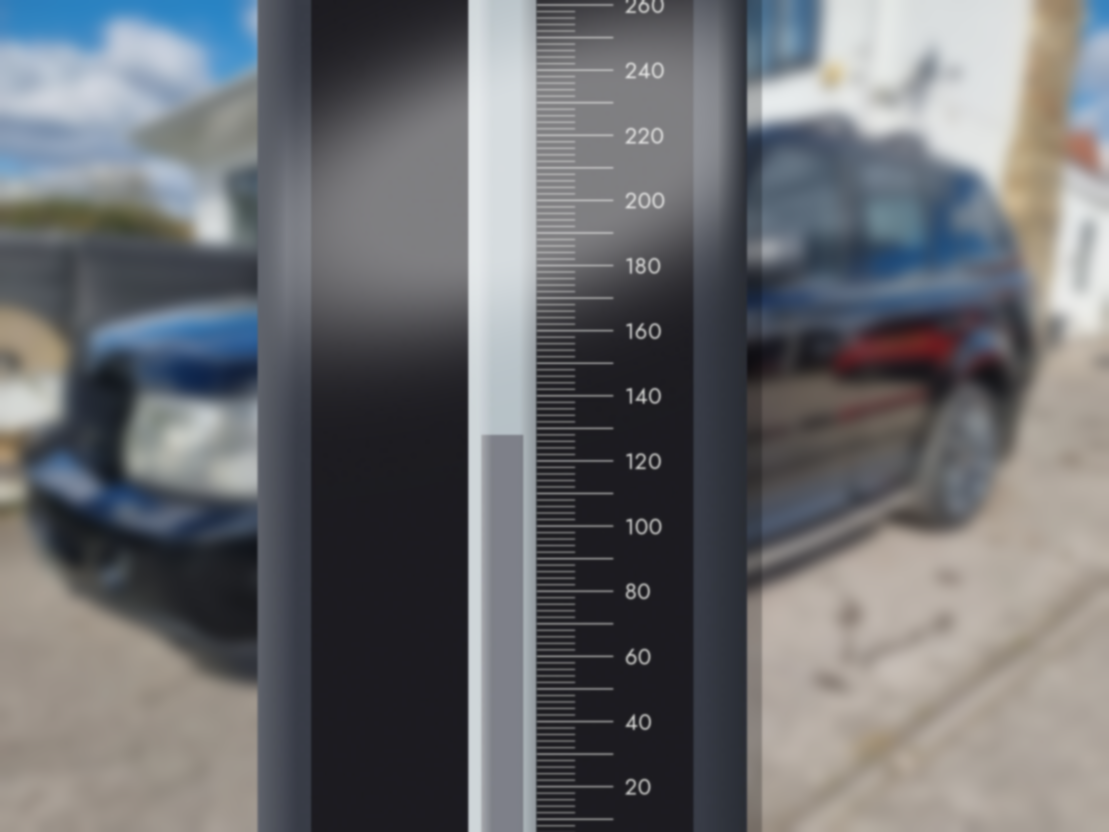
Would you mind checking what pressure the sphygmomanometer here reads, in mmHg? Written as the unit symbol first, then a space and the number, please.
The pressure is mmHg 128
